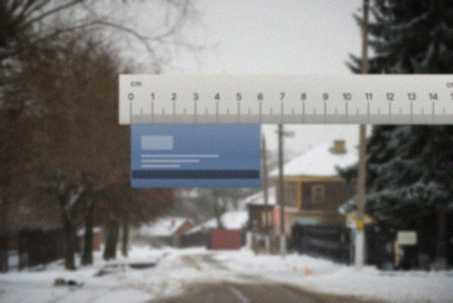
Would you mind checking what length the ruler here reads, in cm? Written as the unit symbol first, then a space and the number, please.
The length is cm 6
